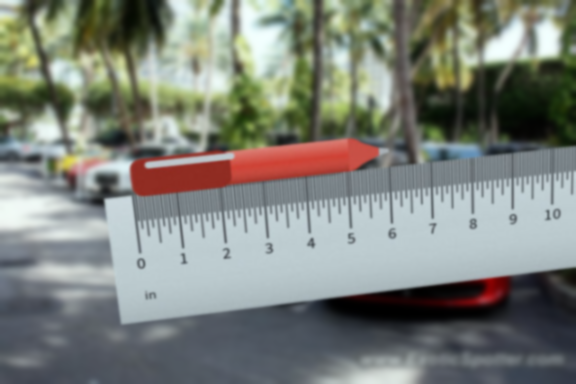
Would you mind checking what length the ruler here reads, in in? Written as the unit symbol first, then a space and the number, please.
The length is in 6
